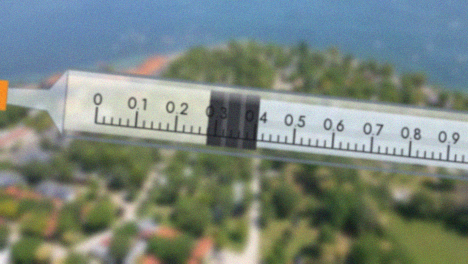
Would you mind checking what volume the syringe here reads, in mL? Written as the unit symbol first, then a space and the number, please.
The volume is mL 0.28
